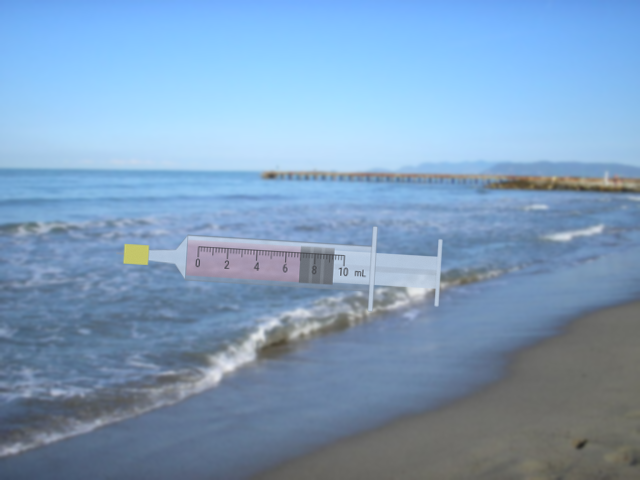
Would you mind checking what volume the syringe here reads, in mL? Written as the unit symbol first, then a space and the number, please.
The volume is mL 7
